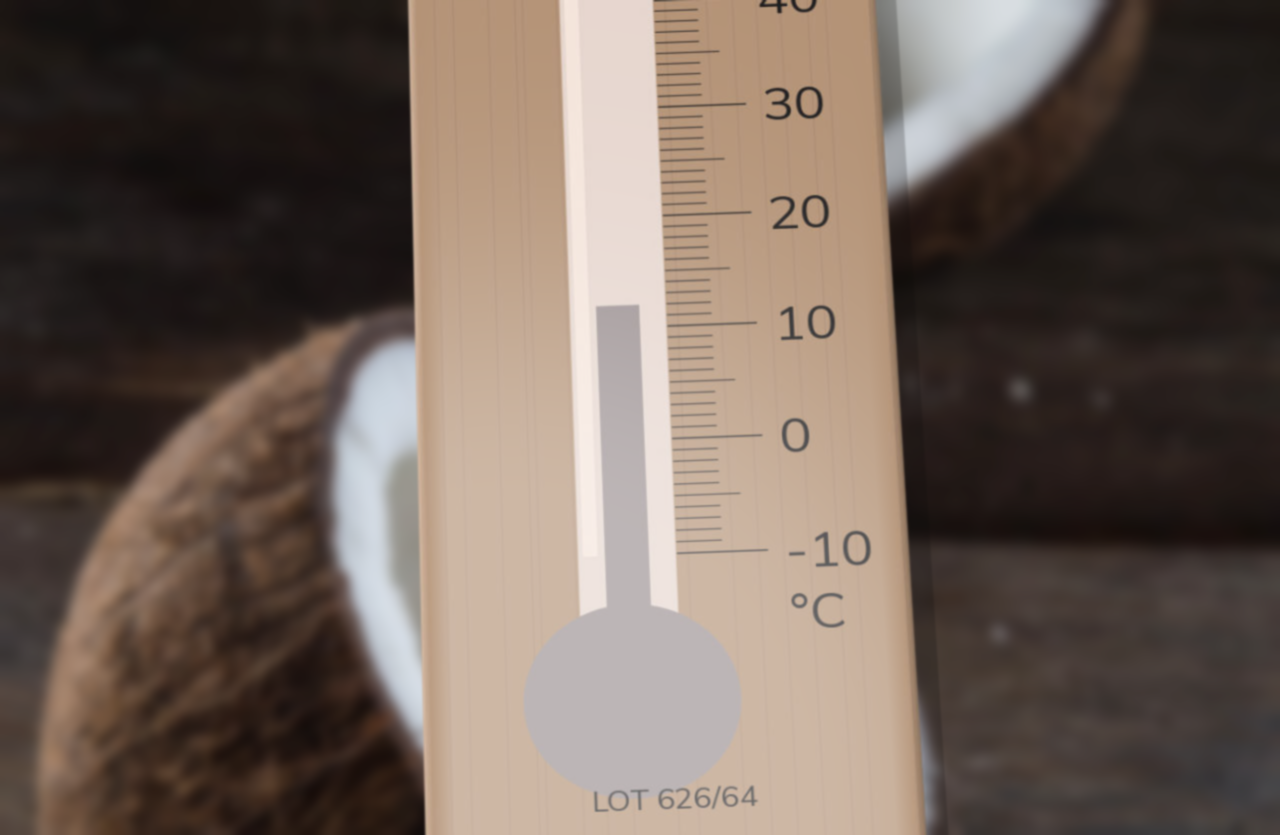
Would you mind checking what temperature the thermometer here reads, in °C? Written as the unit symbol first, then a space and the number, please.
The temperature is °C 12
